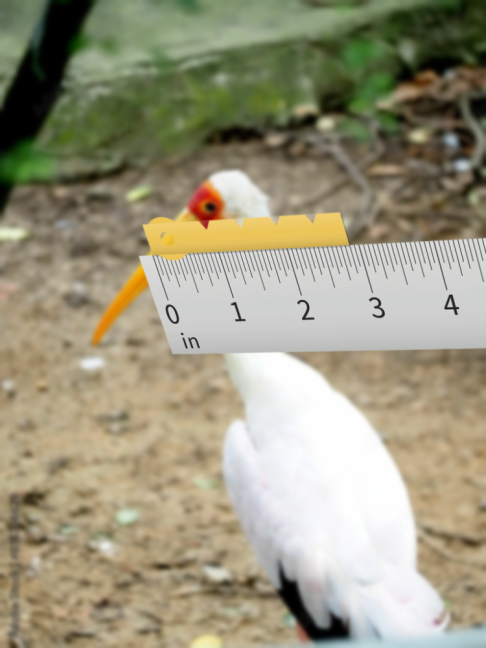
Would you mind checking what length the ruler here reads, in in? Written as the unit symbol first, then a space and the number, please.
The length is in 2.875
